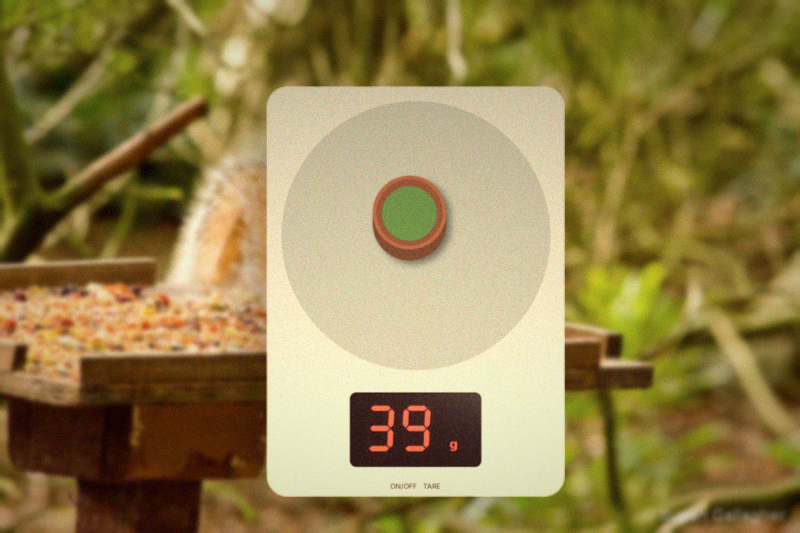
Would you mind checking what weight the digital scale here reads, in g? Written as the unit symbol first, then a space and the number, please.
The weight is g 39
